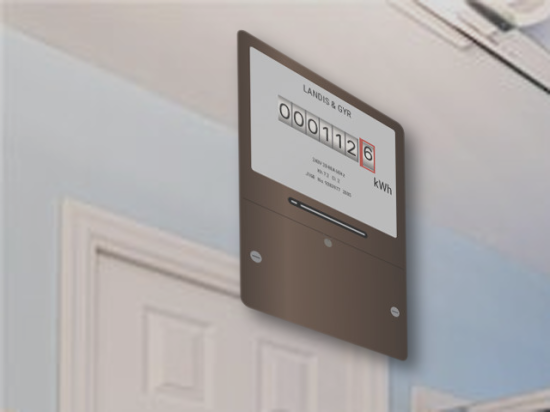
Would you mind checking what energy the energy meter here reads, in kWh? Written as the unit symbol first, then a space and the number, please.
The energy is kWh 112.6
